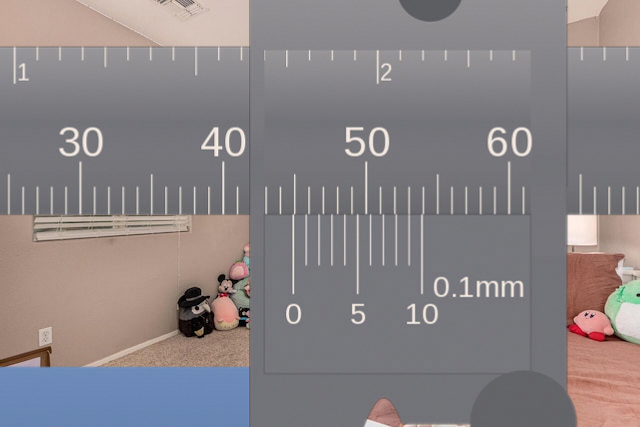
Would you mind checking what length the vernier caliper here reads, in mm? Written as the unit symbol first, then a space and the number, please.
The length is mm 44.9
